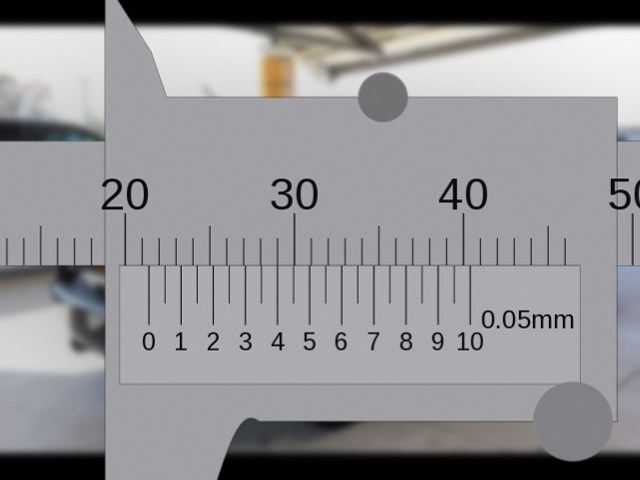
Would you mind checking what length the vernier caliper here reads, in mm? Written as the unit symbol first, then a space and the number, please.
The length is mm 21.4
